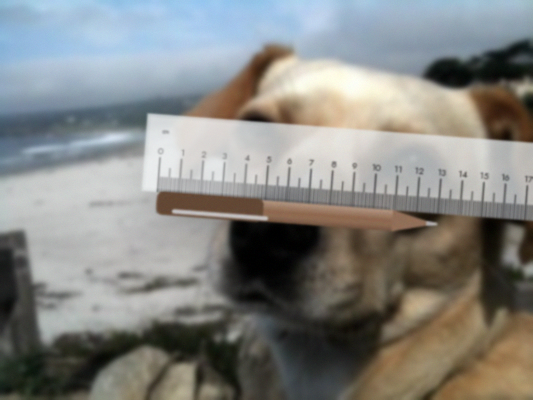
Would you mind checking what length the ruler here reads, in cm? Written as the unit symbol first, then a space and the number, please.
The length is cm 13
